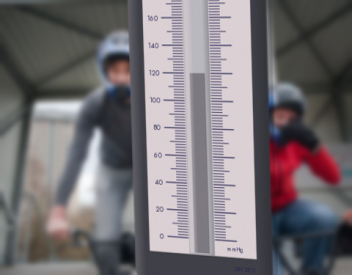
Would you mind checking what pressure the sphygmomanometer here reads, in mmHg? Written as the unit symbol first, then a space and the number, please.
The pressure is mmHg 120
